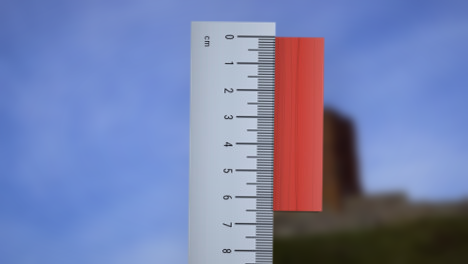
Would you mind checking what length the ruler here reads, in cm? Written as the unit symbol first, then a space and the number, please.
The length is cm 6.5
